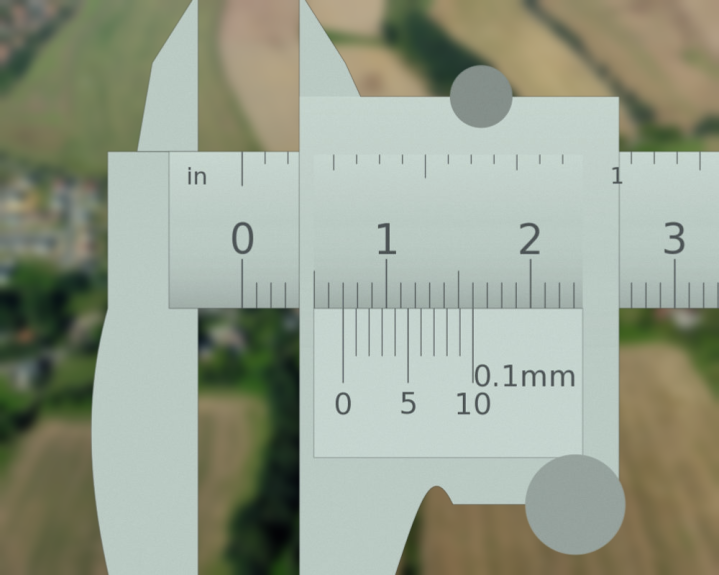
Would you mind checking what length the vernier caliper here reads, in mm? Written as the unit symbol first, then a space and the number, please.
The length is mm 7.0
